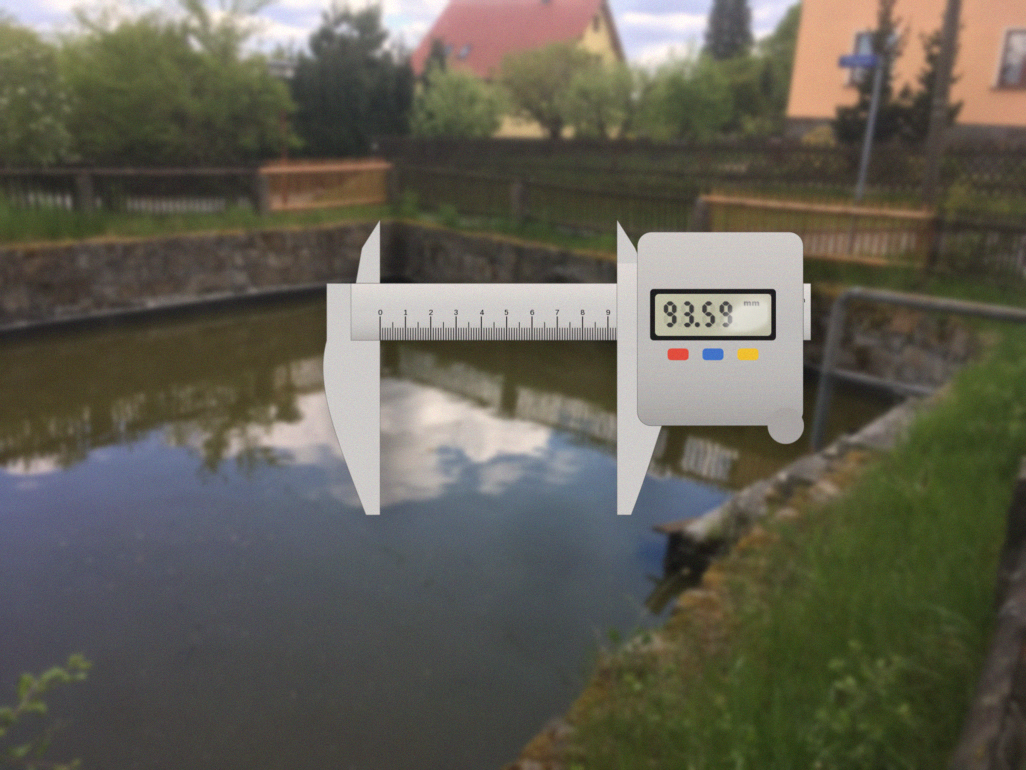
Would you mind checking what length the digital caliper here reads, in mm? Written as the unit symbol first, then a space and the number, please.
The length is mm 93.59
